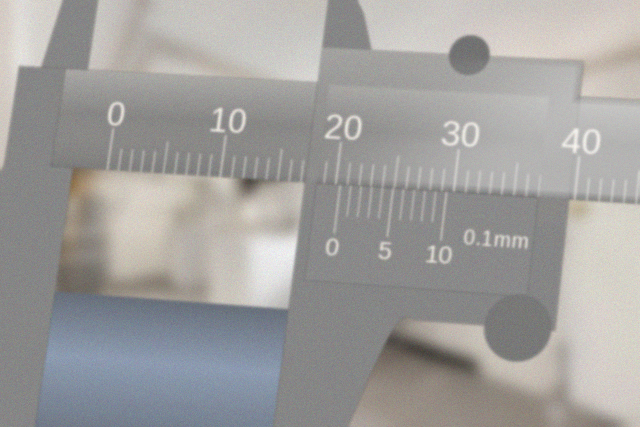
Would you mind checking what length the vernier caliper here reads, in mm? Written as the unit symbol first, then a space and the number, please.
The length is mm 20.4
